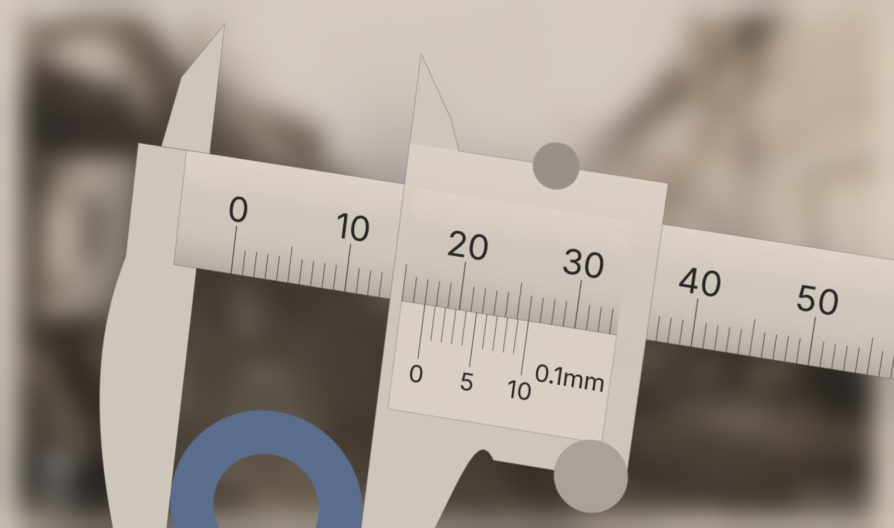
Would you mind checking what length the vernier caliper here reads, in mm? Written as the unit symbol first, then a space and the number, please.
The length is mm 17.0
